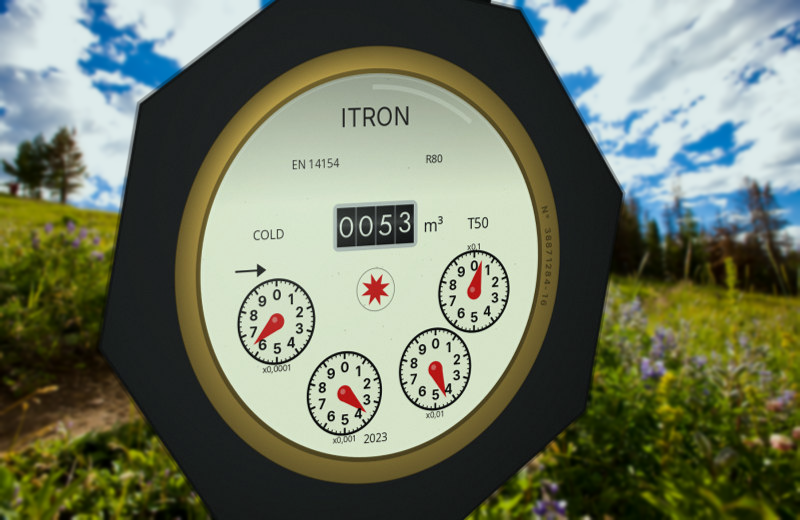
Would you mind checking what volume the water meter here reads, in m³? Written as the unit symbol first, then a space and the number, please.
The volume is m³ 53.0436
